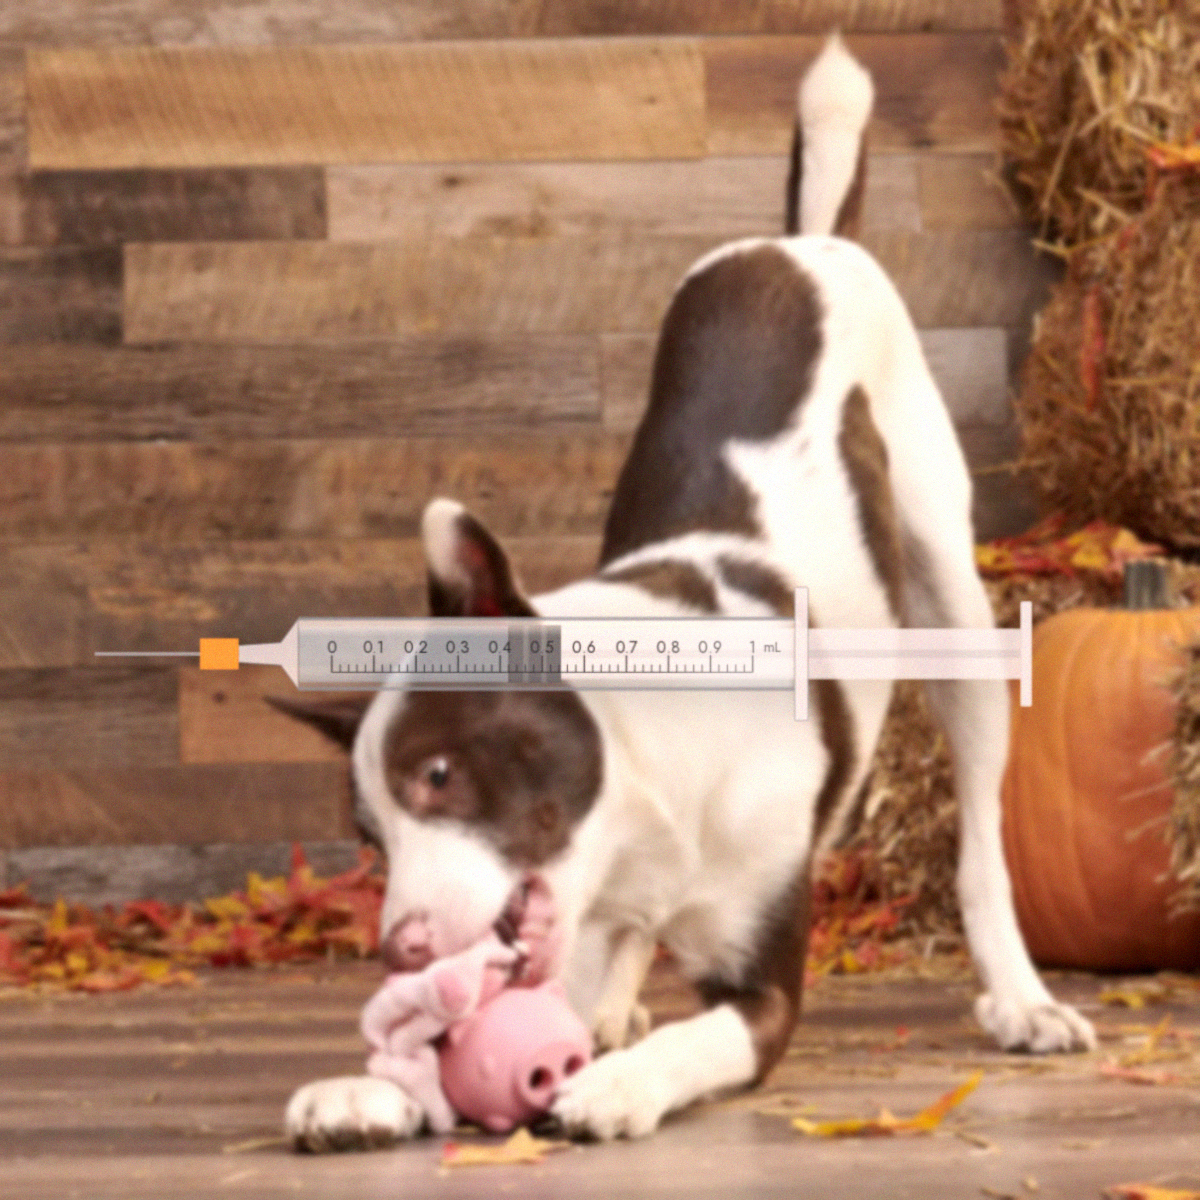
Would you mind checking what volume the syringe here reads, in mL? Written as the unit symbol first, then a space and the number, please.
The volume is mL 0.42
